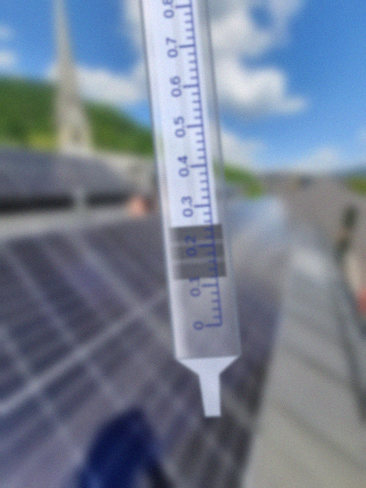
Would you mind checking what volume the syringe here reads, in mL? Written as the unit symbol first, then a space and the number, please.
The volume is mL 0.12
